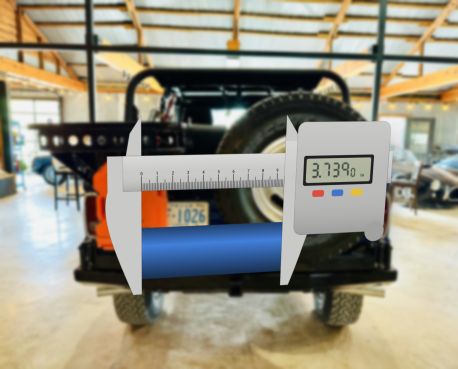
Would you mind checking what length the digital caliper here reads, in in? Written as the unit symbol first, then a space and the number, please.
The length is in 3.7390
